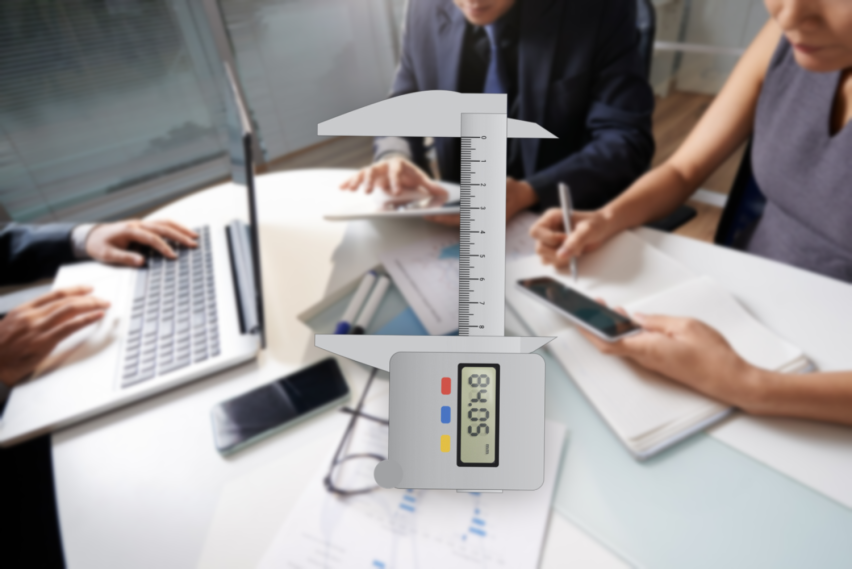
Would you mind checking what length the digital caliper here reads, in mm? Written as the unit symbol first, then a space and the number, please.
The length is mm 84.05
